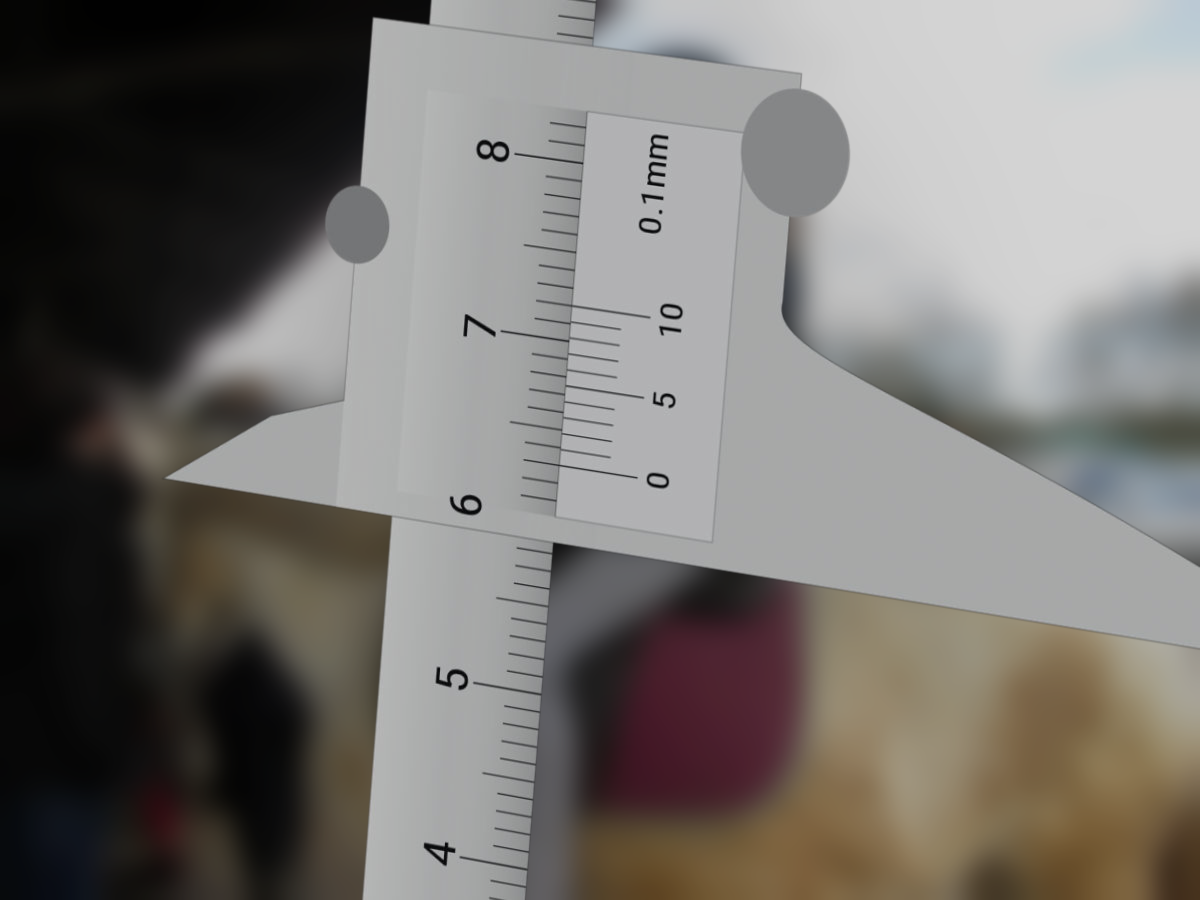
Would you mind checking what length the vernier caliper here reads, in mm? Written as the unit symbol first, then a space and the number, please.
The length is mm 63.0
